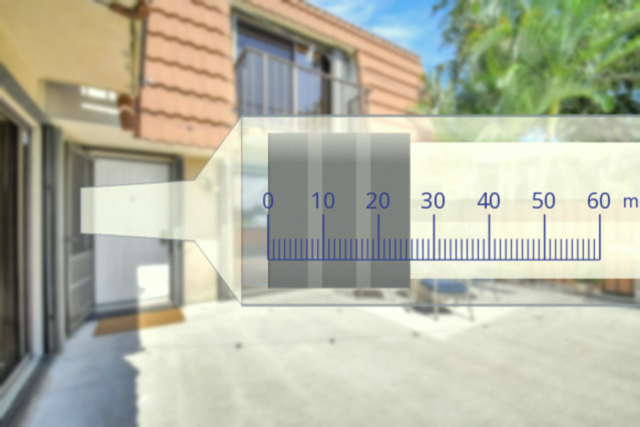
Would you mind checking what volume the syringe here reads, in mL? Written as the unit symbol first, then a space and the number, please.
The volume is mL 0
